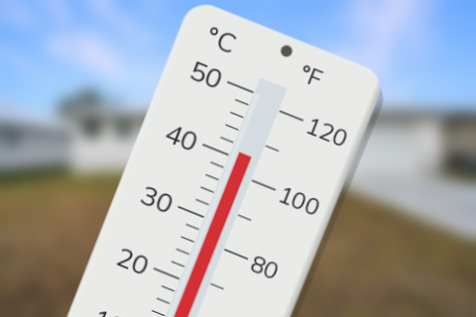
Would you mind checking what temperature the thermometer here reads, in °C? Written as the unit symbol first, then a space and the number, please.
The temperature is °C 41
